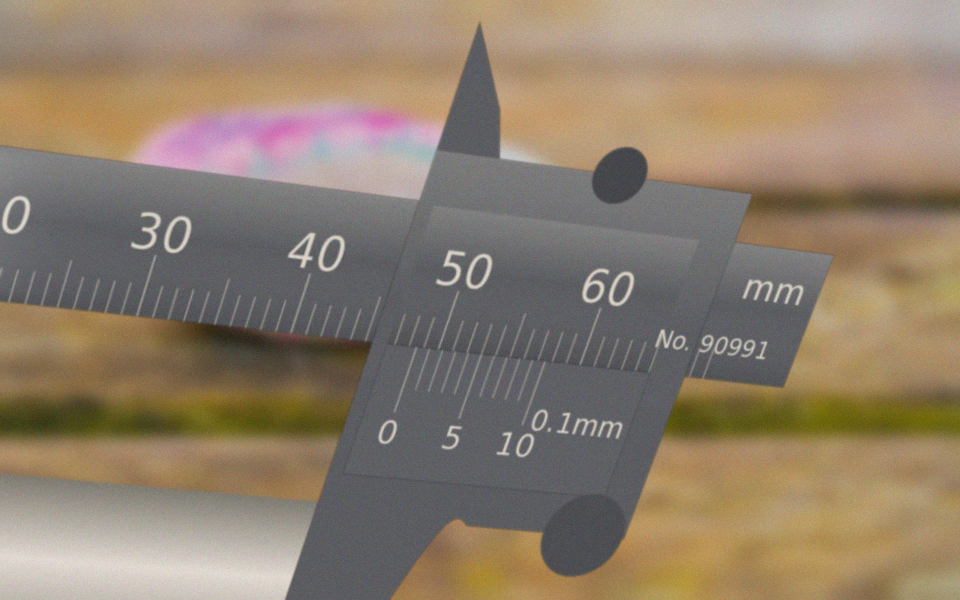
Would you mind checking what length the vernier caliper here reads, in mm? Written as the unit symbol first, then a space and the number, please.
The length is mm 48.5
